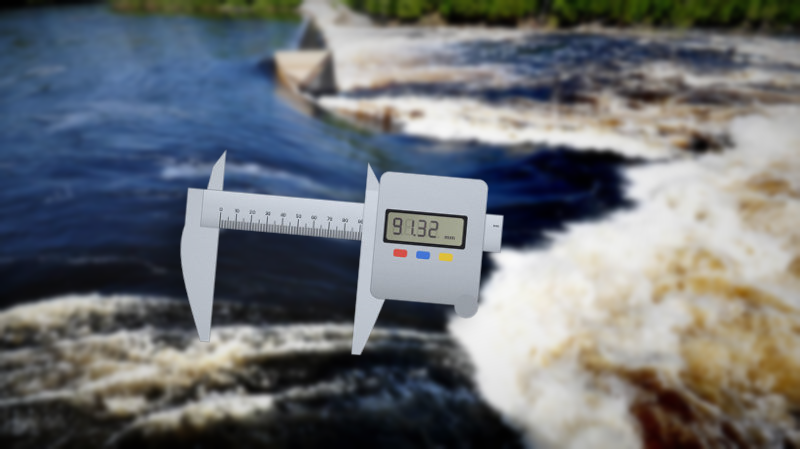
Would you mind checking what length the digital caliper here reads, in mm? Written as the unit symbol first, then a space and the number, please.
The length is mm 91.32
